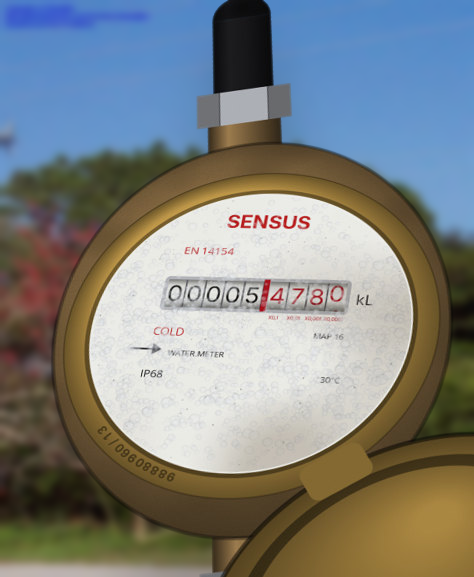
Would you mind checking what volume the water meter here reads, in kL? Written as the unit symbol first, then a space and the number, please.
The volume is kL 5.4780
